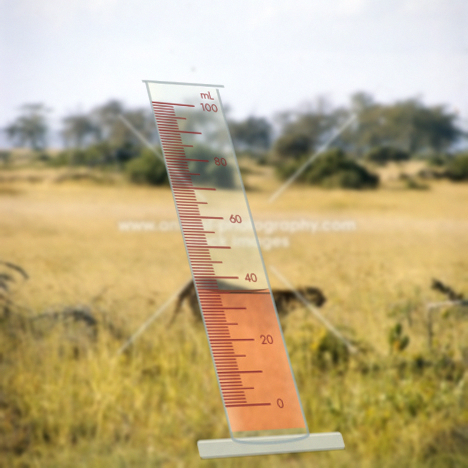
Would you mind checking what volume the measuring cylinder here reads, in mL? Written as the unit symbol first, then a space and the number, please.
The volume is mL 35
